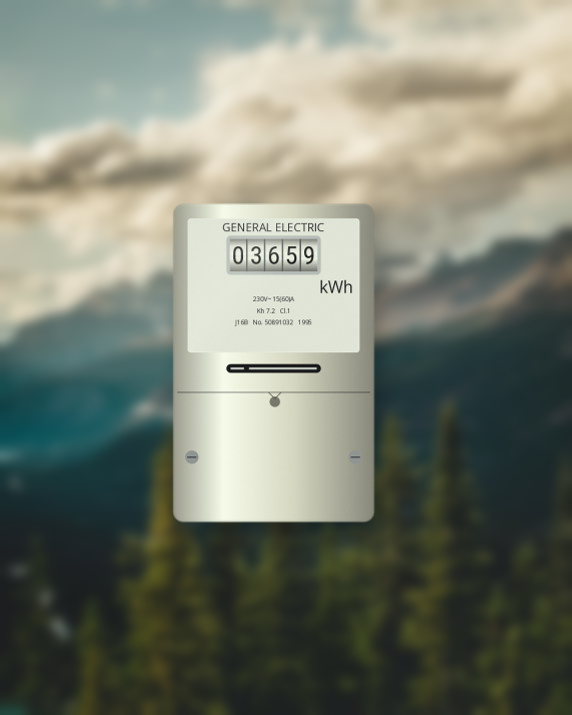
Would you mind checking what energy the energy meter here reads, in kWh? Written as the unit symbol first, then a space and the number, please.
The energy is kWh 3659
